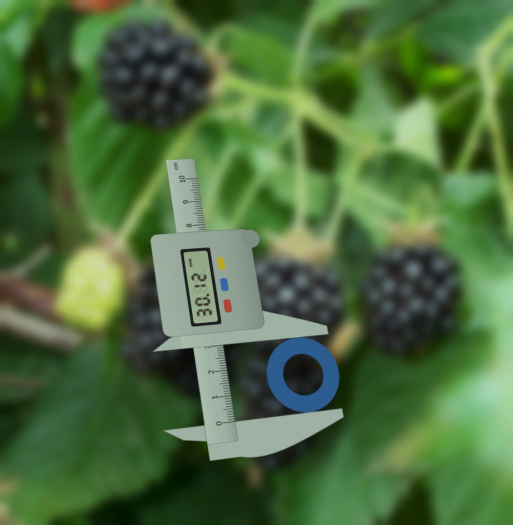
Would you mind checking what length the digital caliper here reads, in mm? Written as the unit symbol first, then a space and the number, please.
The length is mm 30.12
